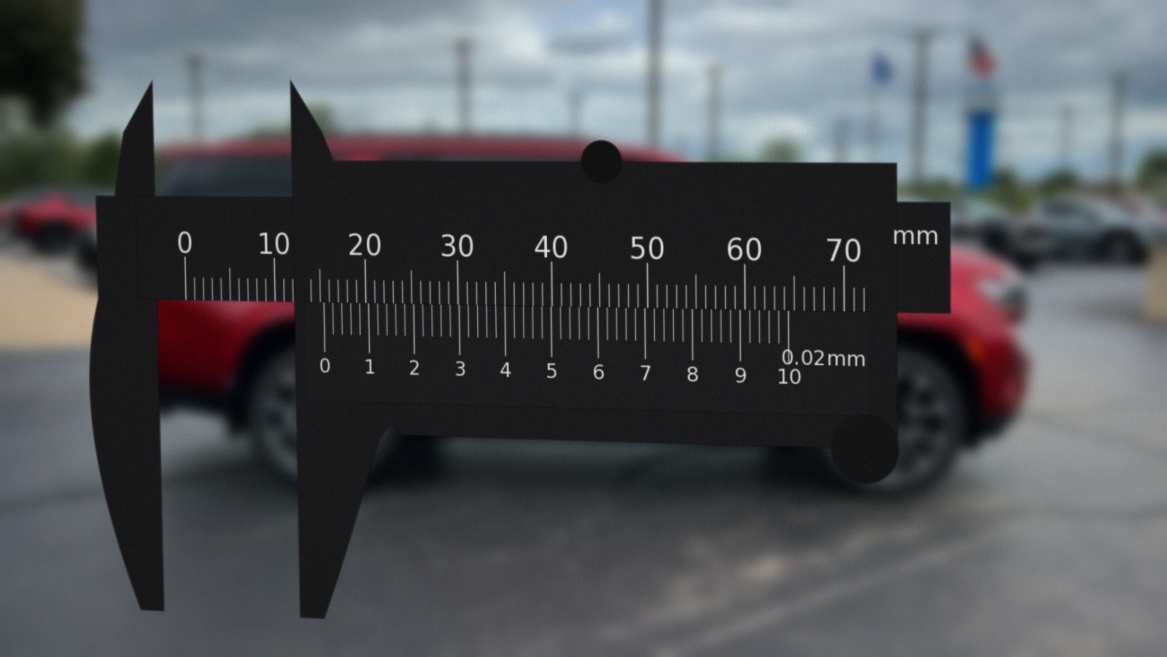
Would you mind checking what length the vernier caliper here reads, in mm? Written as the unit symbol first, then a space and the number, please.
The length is mm 15.4
